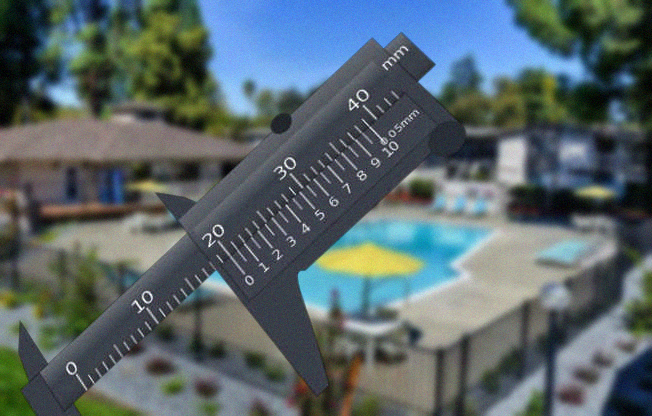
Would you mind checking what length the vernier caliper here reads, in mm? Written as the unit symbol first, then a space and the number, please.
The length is mm 20.0
